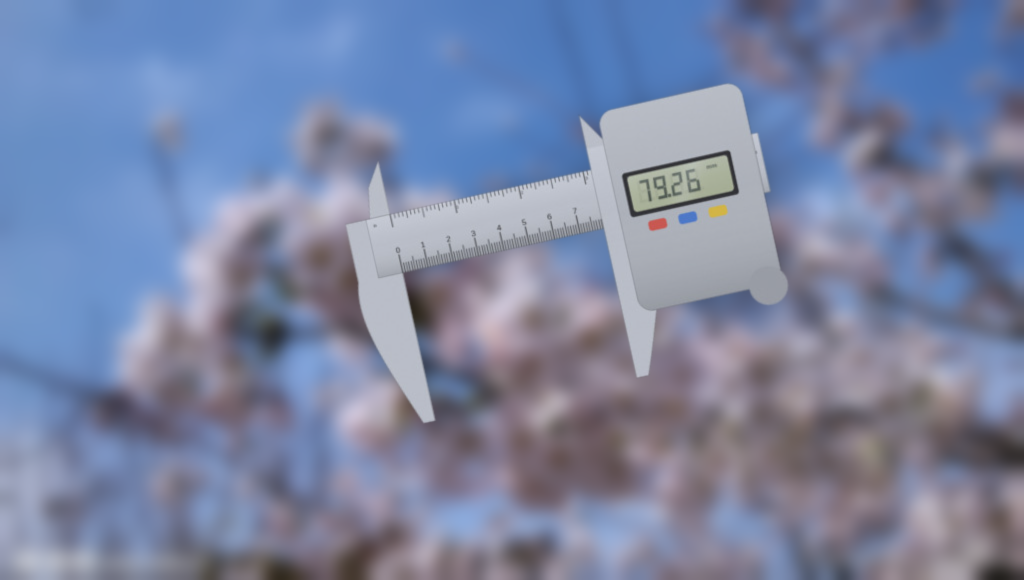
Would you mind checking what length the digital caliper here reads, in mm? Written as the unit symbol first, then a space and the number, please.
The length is mm 79.26
